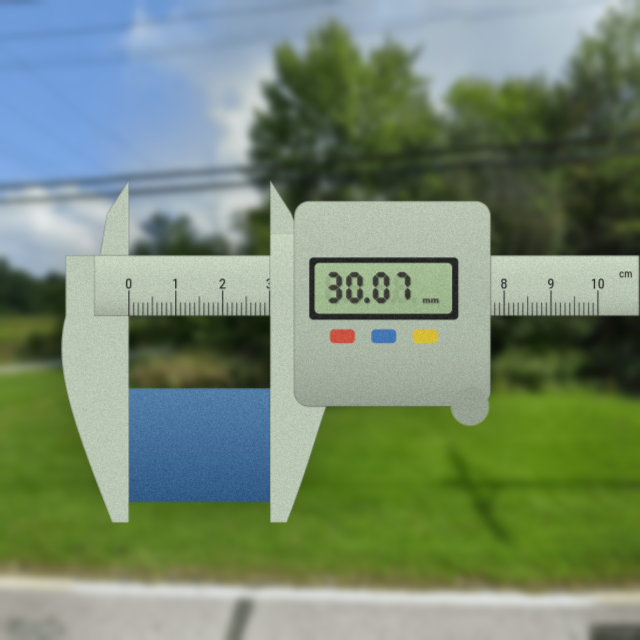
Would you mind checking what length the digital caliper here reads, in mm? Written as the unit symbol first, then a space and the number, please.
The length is mm 30.07
